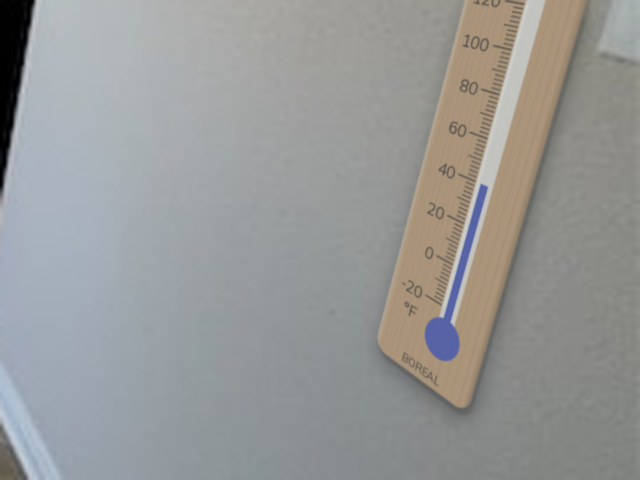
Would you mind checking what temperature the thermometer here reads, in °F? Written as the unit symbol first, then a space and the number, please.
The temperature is °F 40
